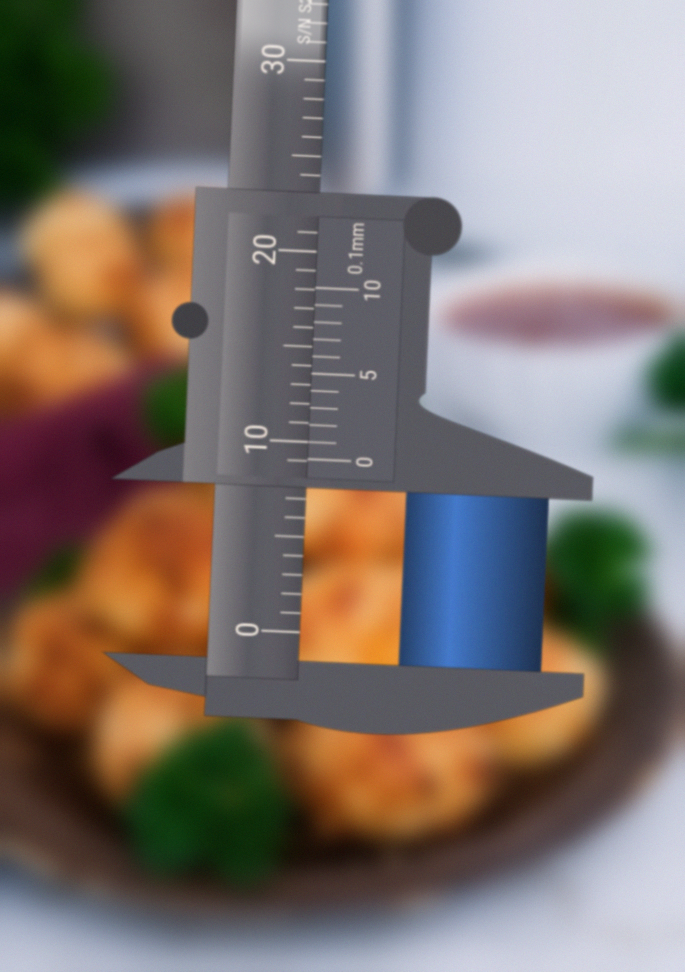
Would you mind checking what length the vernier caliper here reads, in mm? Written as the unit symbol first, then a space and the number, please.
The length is mm 9.1
